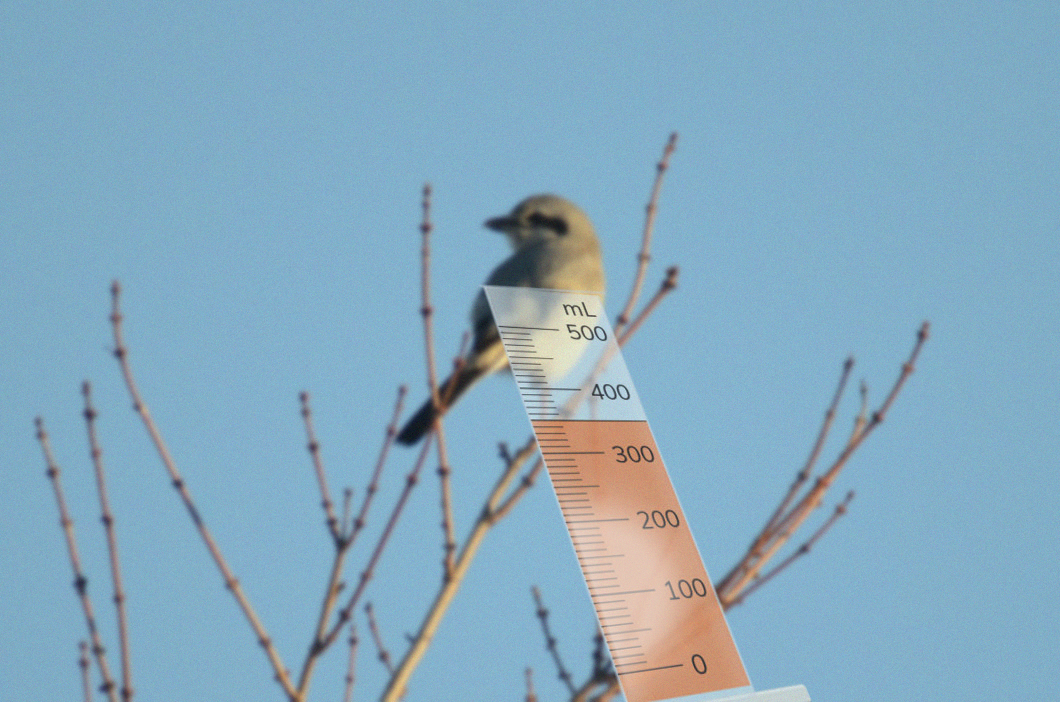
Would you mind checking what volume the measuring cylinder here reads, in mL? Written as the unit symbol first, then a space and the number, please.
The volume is mL 350
